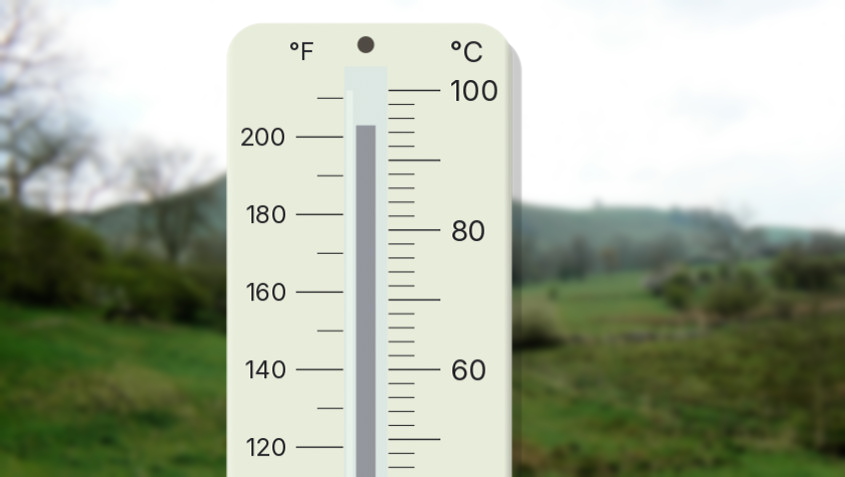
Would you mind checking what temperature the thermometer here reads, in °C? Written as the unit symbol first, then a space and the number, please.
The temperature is °C 95
